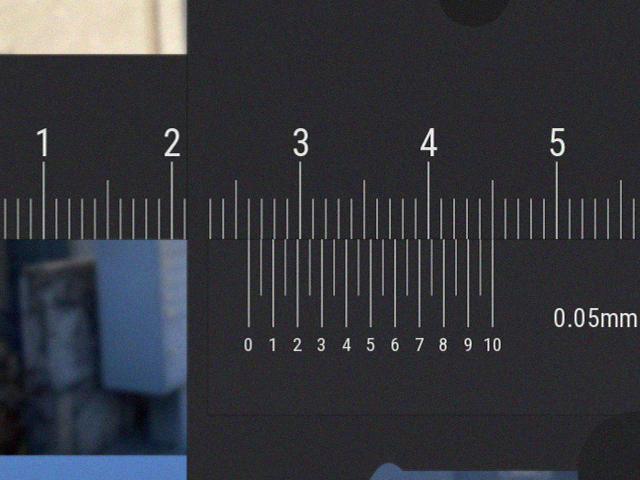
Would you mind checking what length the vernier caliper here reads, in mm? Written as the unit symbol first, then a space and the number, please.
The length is mm 26.0
